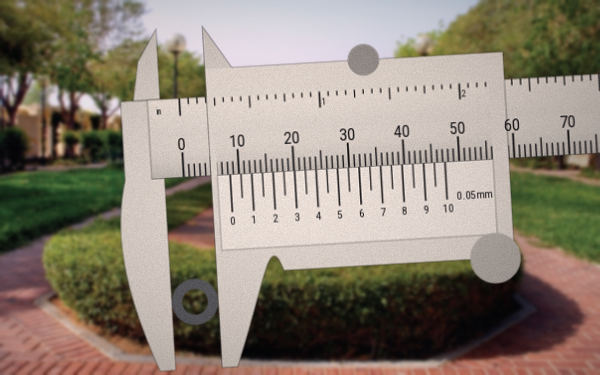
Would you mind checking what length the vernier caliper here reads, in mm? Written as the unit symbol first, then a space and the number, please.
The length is mm 8.4
